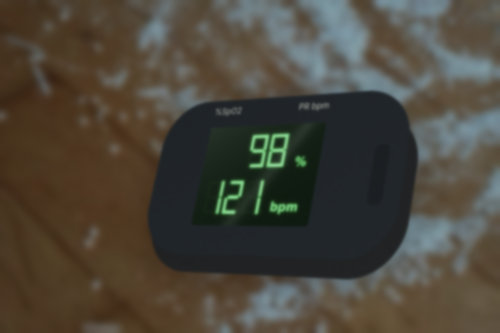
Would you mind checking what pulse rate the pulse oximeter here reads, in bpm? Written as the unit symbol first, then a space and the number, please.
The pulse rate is bpm 121
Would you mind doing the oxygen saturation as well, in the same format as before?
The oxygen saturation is % 98
